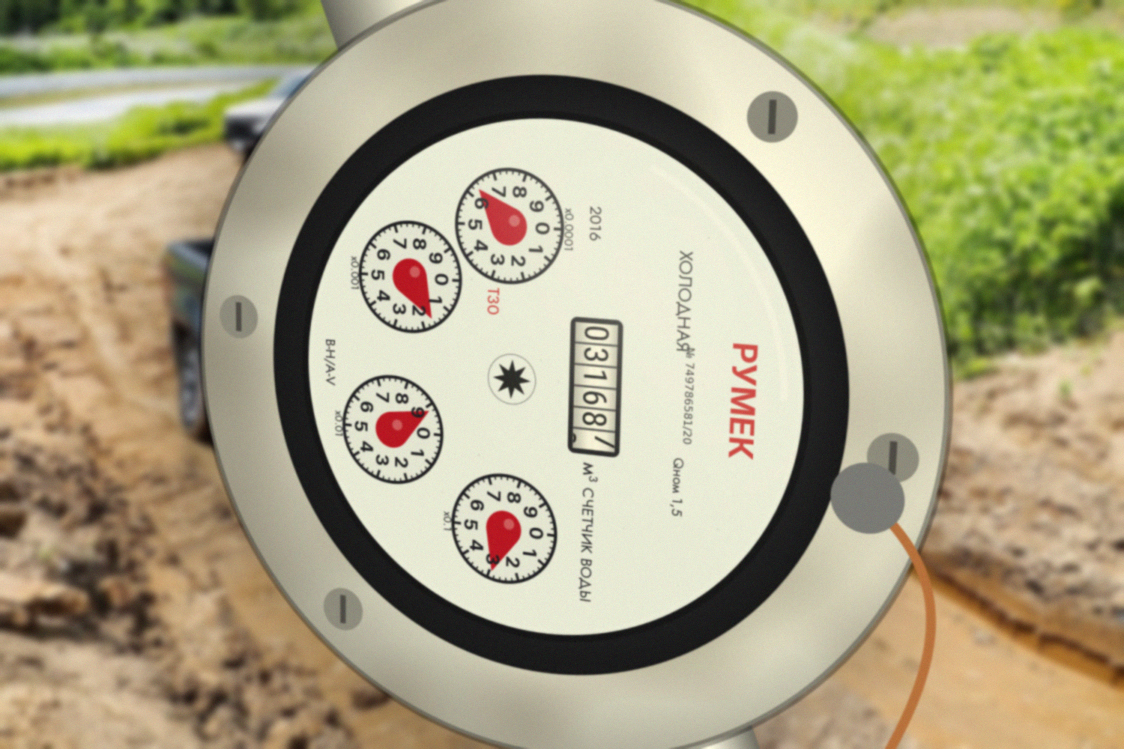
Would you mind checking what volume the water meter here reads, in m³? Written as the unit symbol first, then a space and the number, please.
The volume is m³ 31687.2916
